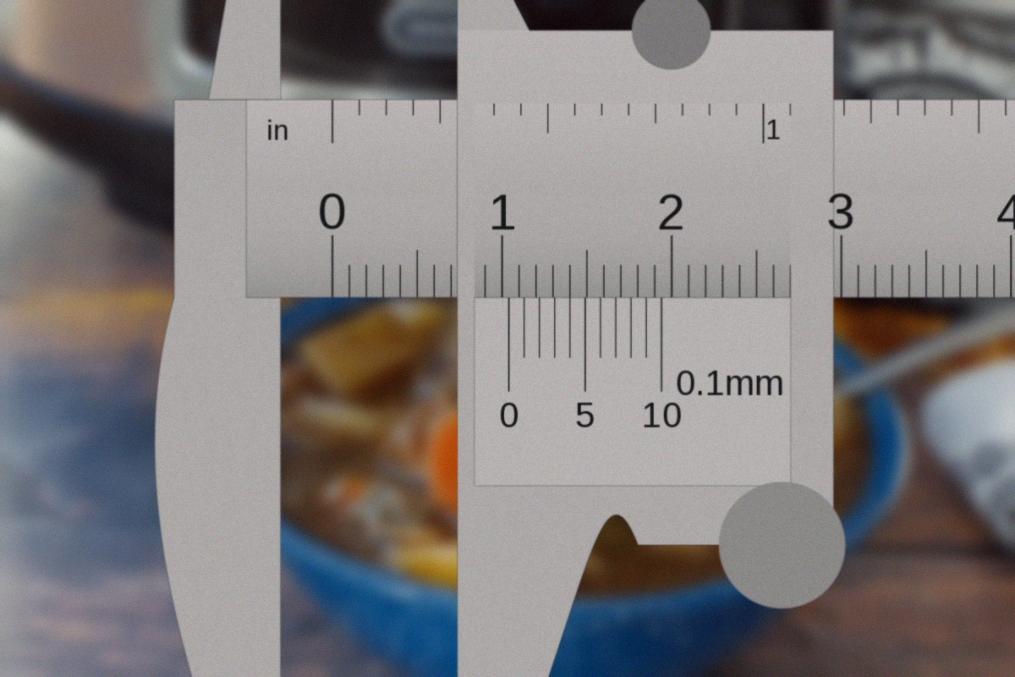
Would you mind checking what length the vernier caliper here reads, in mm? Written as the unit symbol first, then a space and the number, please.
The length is mm 10.4
